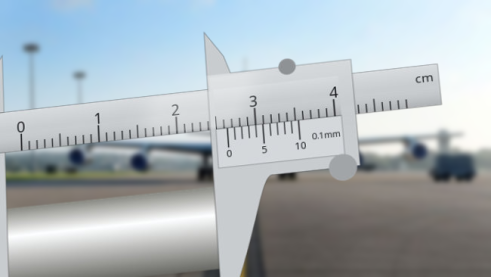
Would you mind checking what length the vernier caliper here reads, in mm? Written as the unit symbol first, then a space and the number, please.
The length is mm 26.4
